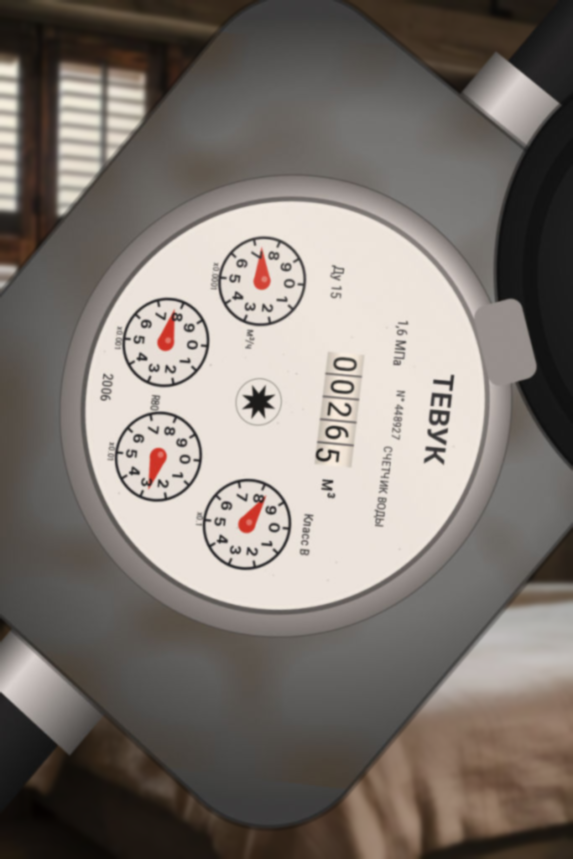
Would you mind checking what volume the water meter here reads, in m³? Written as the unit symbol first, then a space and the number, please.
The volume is m³ 264.8277
